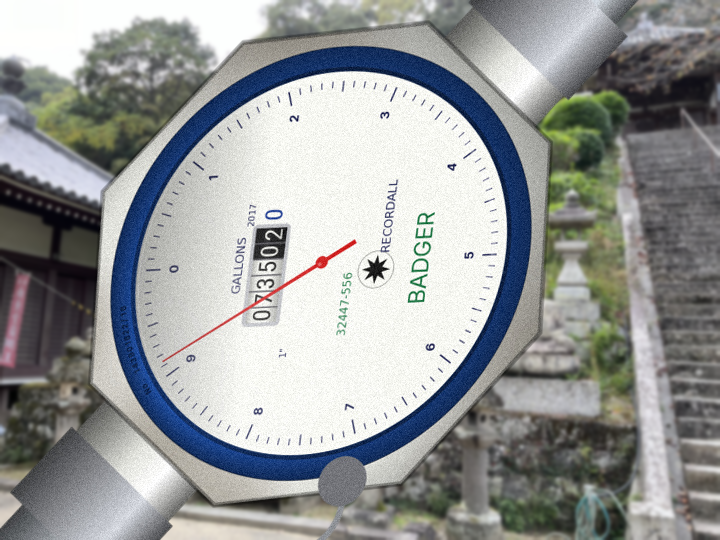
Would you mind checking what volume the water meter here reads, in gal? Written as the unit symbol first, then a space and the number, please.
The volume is gal 735019.1
